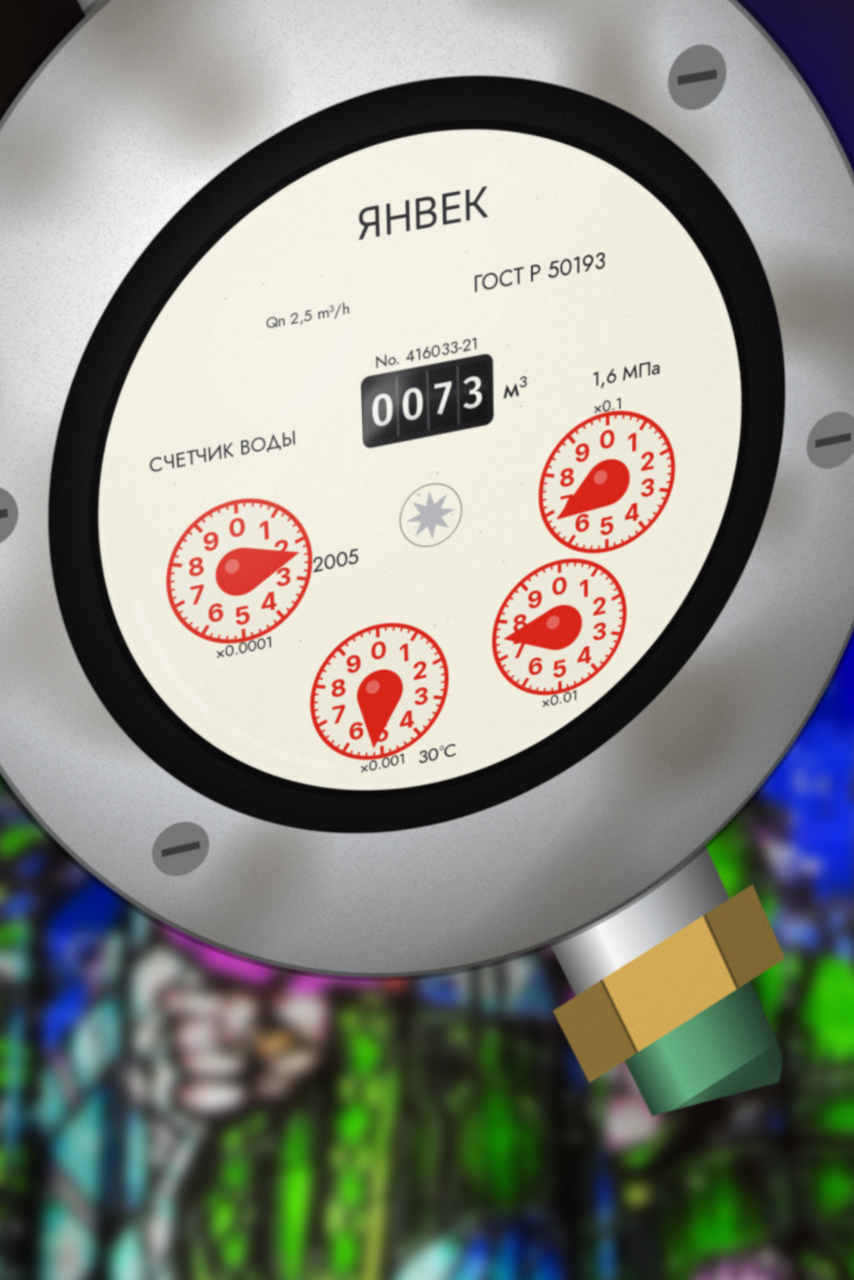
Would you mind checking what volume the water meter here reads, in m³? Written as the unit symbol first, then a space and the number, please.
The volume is m³ 73.6752
